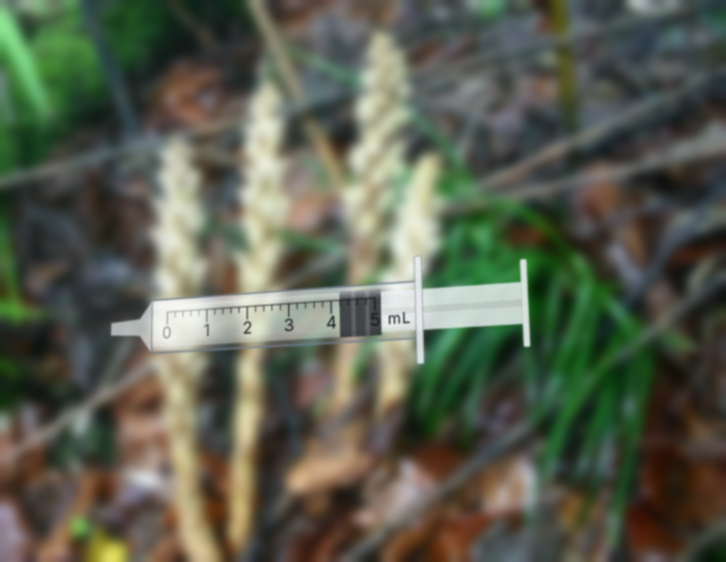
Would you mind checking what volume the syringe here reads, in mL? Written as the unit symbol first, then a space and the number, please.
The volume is mL 4.2
